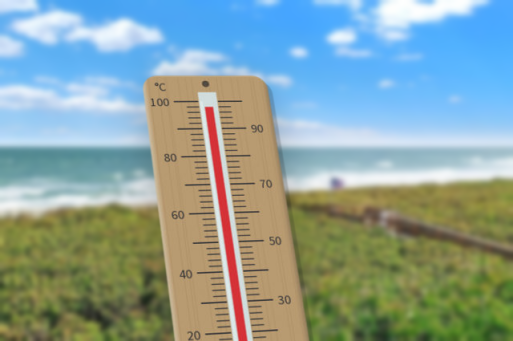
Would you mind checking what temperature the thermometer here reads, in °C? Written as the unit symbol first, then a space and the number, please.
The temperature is °C 98
